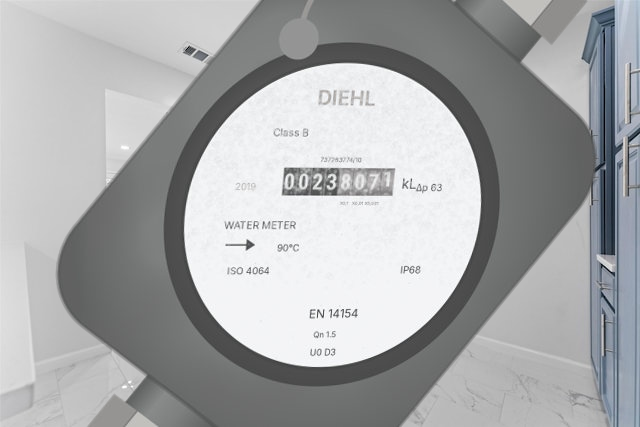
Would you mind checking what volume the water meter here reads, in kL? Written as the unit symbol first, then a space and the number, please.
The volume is kL 23.8071
